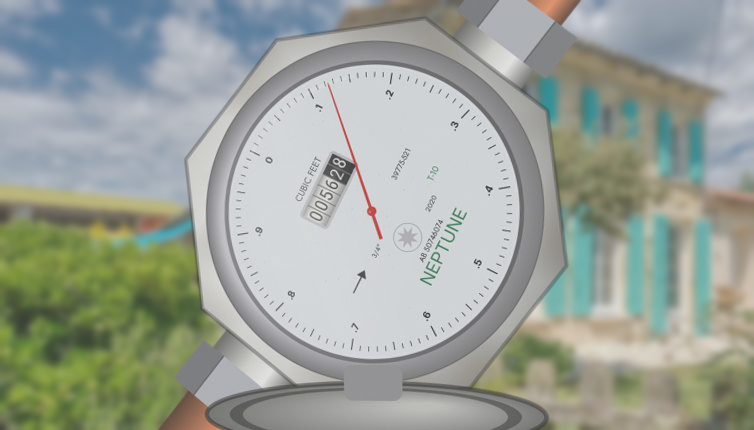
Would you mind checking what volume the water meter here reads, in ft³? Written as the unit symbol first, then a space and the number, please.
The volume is ft³ 5628.12
